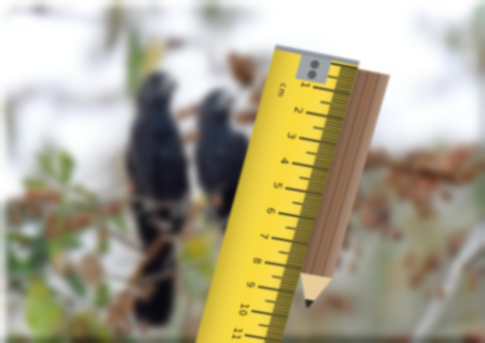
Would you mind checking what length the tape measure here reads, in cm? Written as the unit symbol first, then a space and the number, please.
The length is cm 9.5
